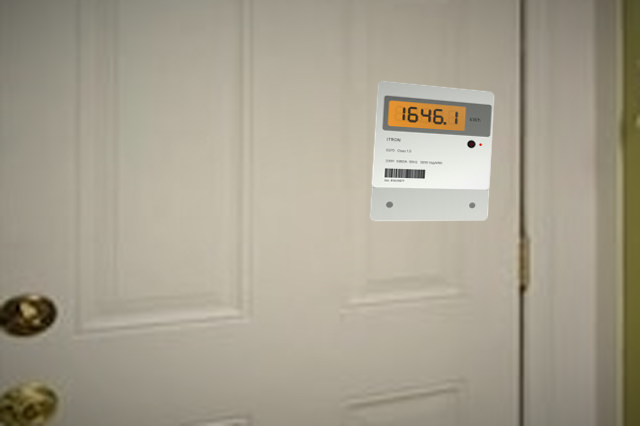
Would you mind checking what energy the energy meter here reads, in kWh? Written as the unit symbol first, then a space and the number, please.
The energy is kWh 1646.1
